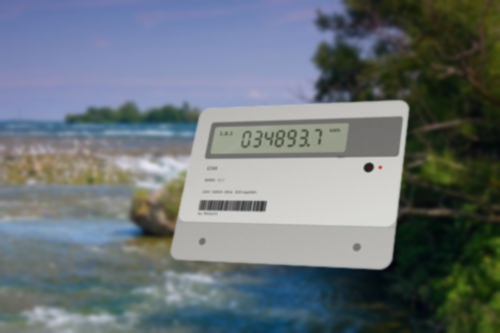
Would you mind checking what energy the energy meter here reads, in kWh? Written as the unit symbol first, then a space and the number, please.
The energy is kWh 34893.7
